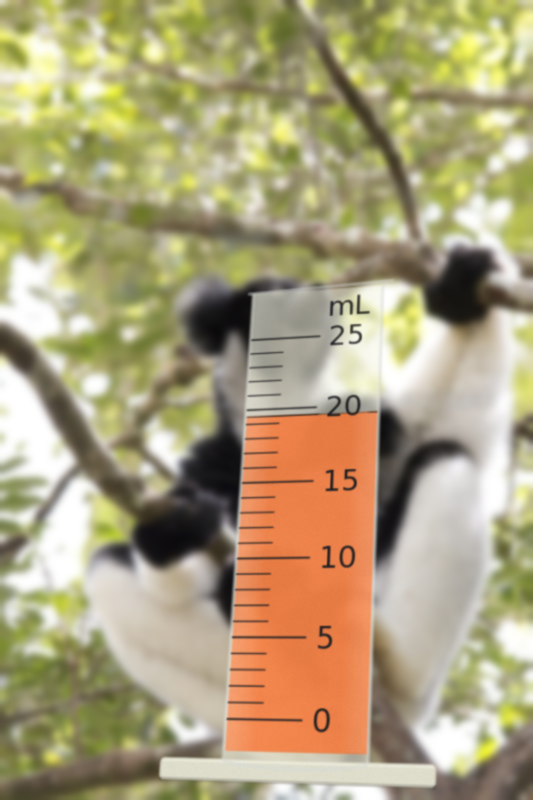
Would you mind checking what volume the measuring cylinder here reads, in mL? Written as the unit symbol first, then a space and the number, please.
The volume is mL 19.5
